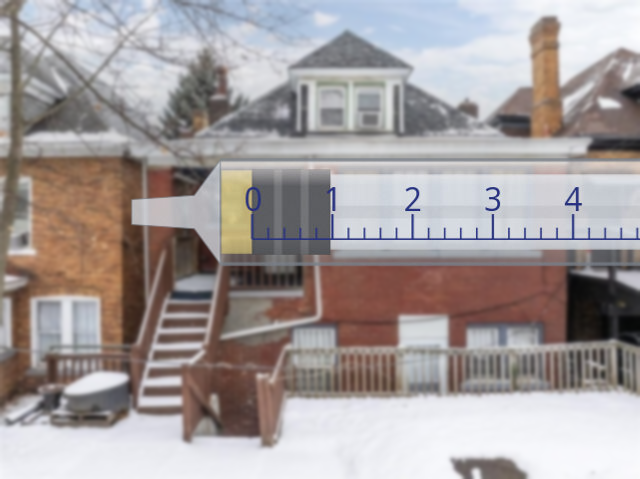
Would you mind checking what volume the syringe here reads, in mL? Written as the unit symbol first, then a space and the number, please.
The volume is mL 0
